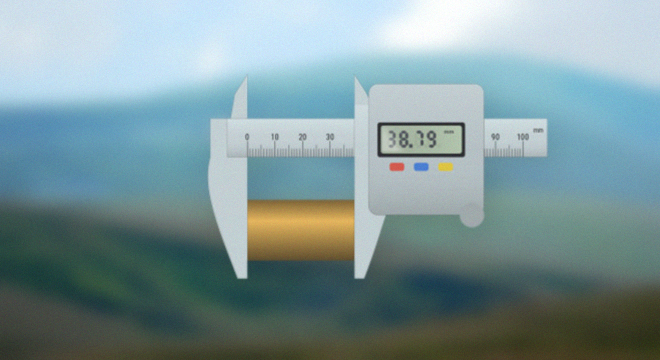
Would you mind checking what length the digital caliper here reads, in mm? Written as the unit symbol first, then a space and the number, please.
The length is mm 38.79
